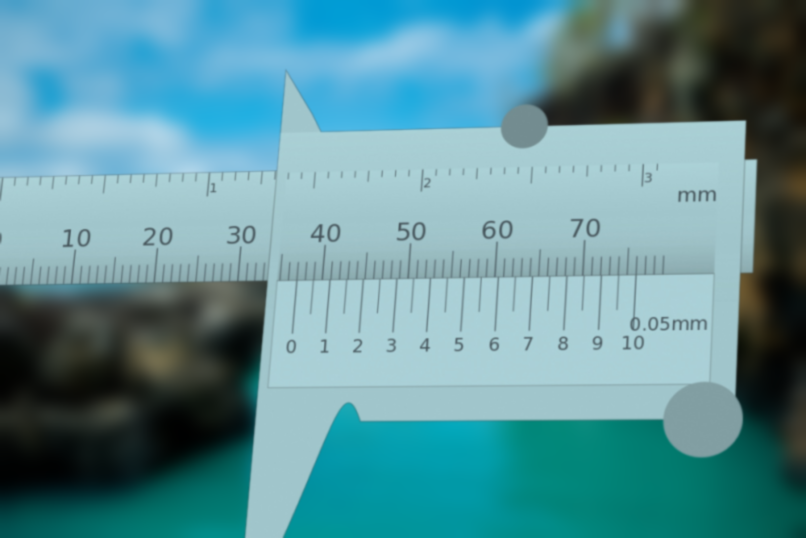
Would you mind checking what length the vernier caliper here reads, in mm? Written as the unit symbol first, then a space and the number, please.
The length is mm 37.0
